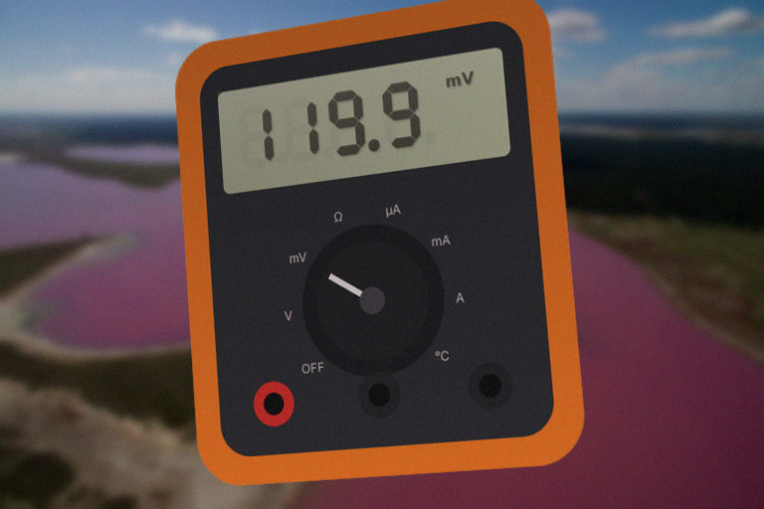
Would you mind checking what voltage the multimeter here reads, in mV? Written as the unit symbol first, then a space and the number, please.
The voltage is mV 119.9
